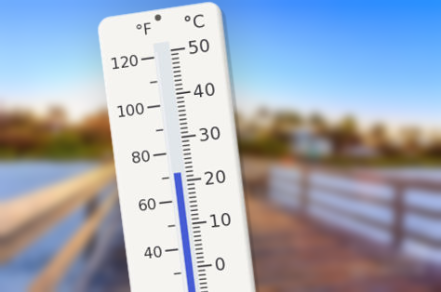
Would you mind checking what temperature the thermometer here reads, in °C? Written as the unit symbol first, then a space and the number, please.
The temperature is °C 22
